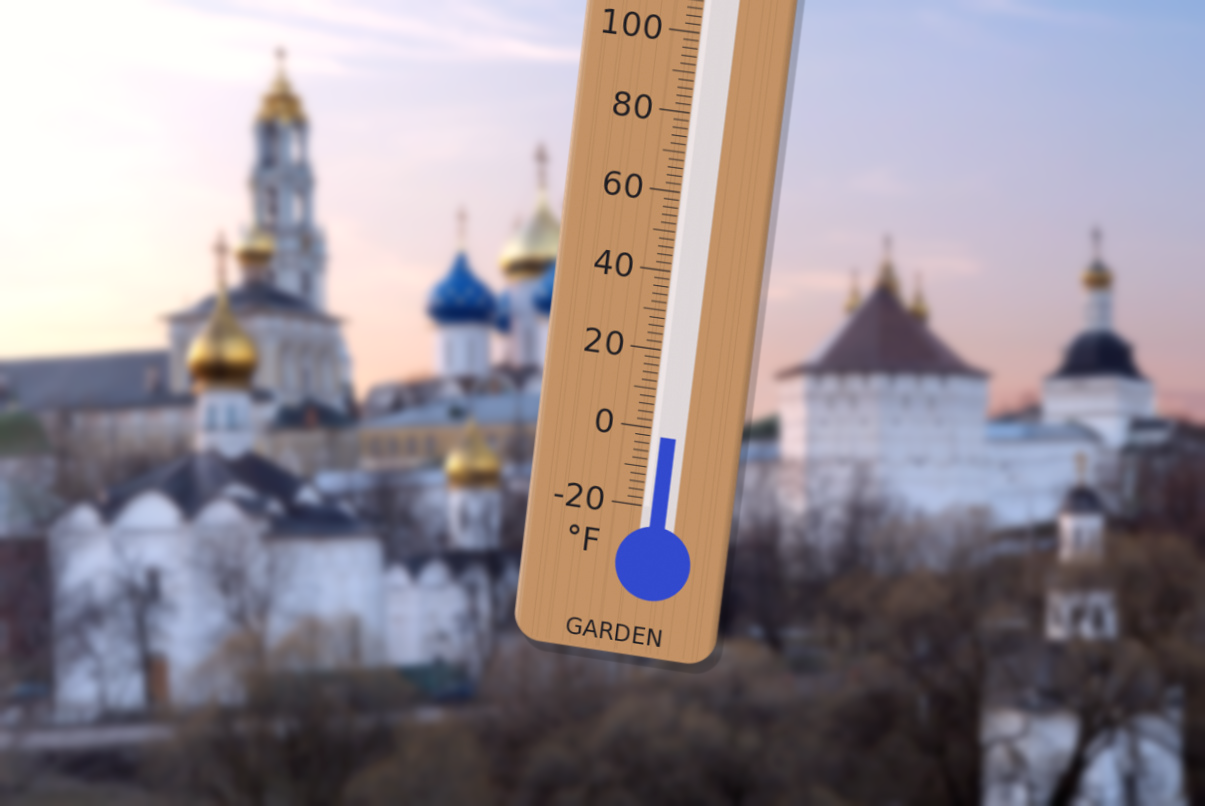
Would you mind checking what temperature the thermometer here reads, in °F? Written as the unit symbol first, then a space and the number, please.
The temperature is °F -2
